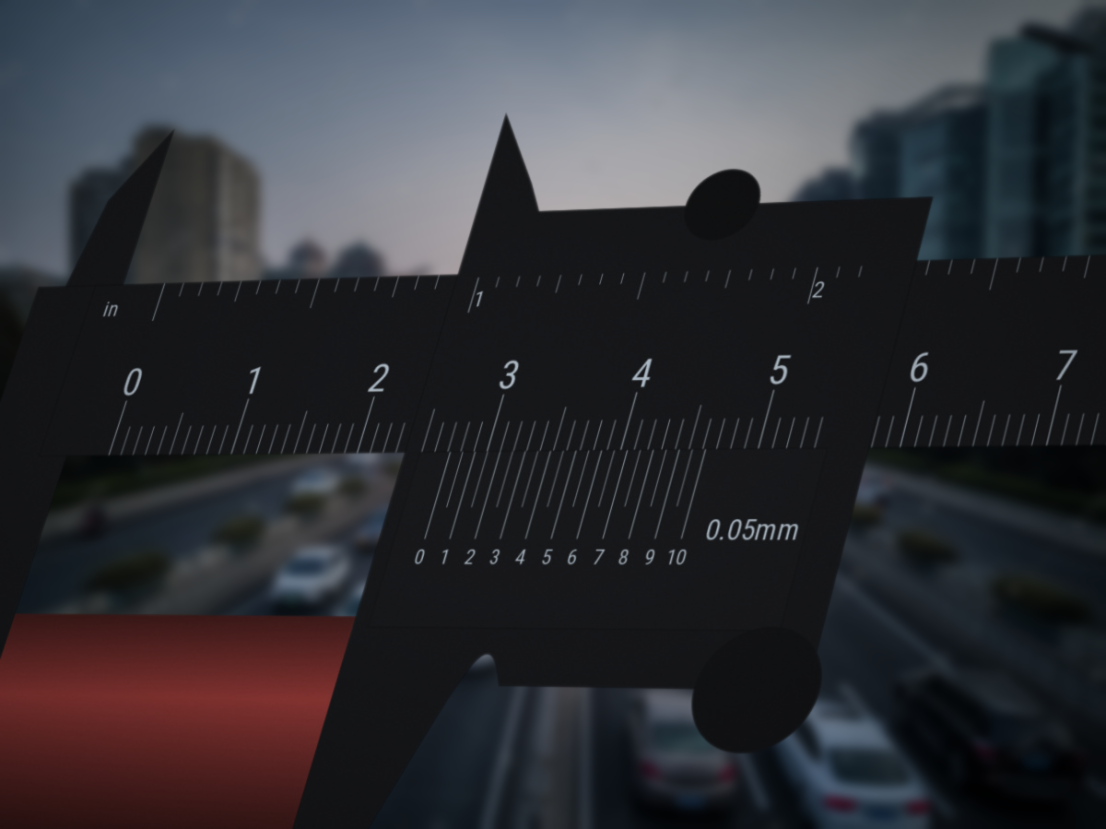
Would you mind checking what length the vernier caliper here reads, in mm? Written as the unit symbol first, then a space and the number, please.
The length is mm 27.2
